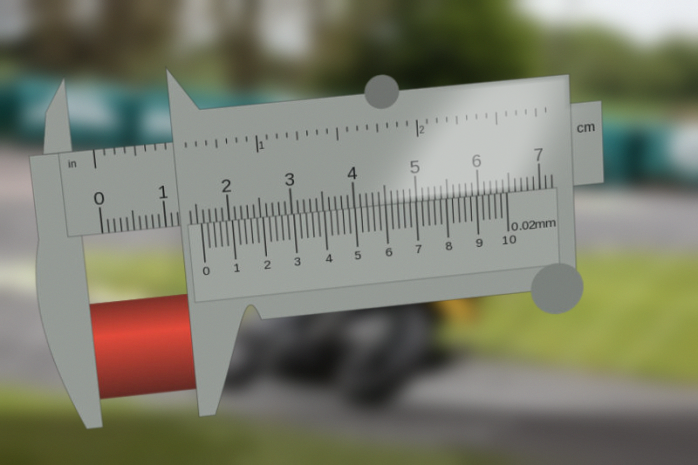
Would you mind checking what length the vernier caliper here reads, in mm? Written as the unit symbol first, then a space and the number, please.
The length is mm 15.6
